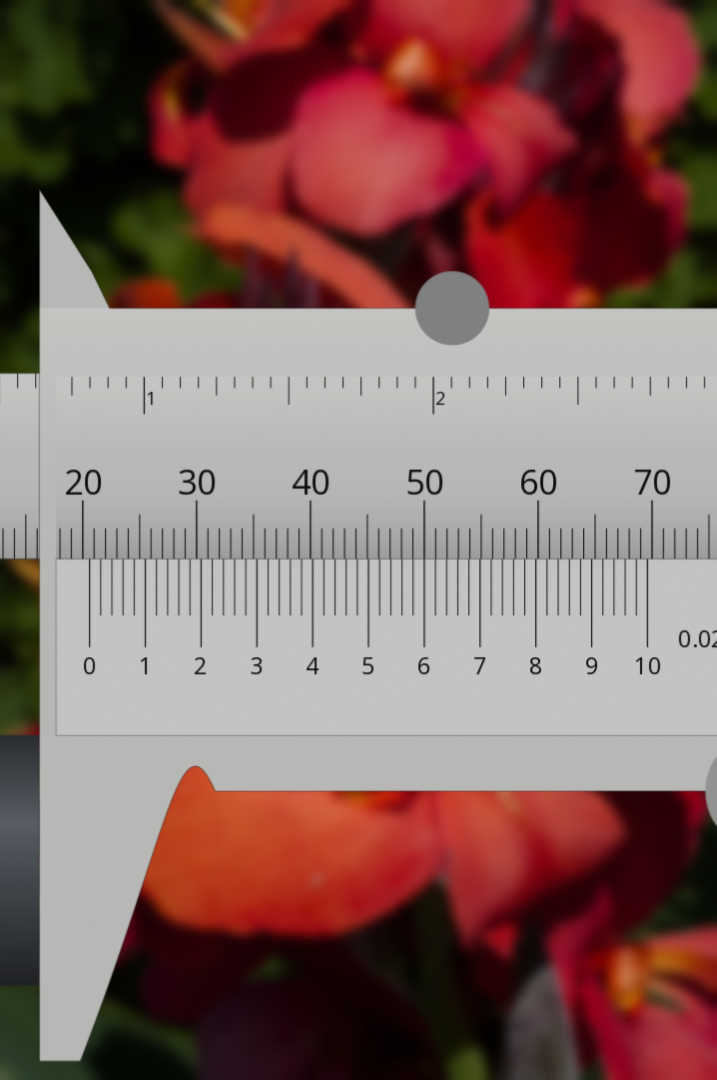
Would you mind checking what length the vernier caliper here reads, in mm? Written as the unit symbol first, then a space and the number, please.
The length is mm 20.6
